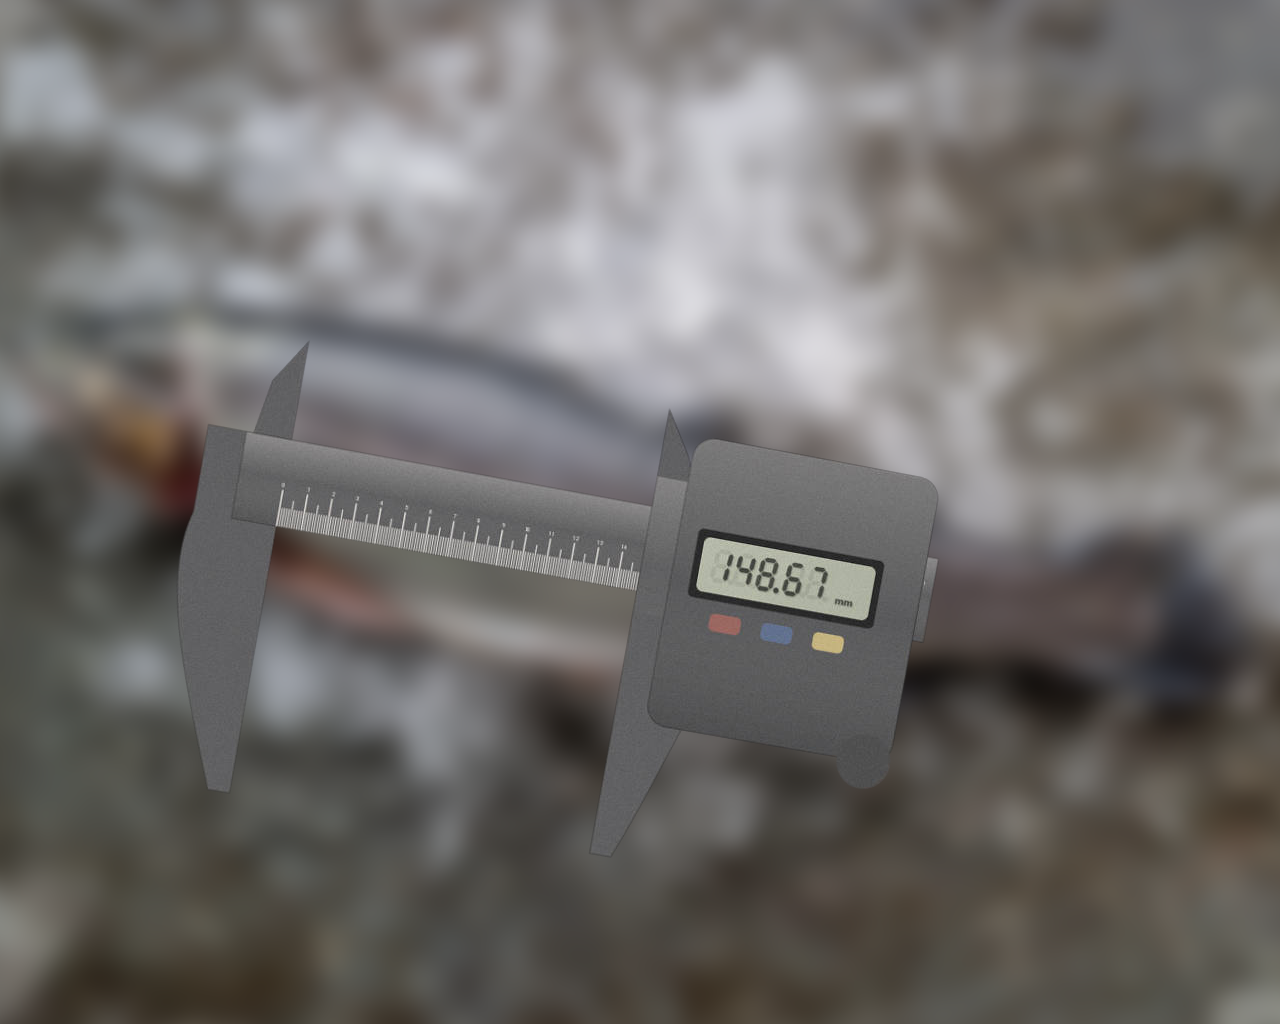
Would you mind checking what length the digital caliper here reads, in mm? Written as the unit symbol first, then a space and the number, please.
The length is mm 148.67
